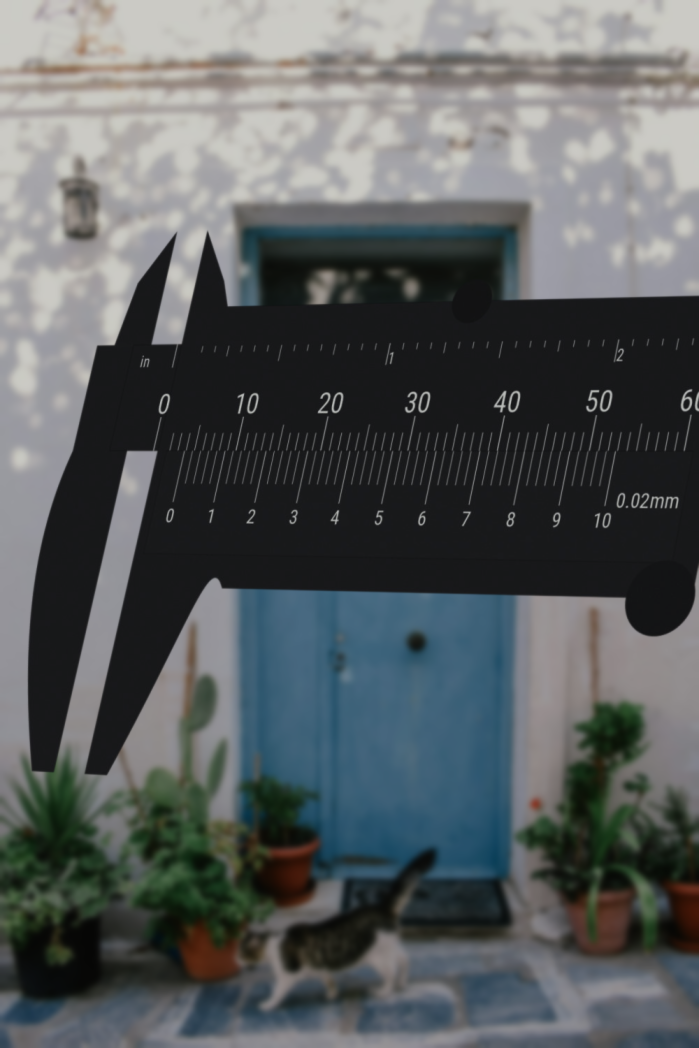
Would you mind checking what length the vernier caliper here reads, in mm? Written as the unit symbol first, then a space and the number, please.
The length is mm 3.8
